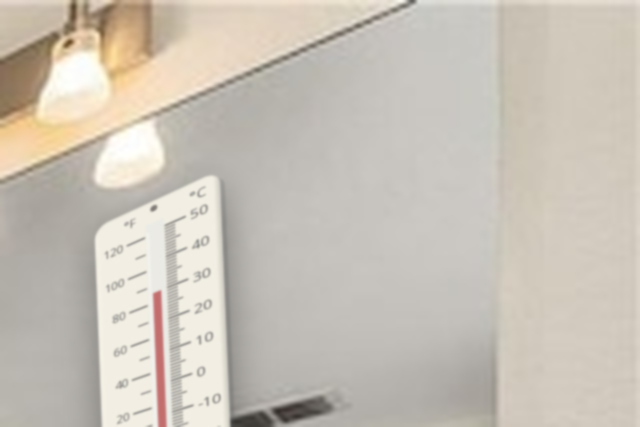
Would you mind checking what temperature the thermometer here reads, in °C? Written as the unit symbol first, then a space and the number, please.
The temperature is °C 30
